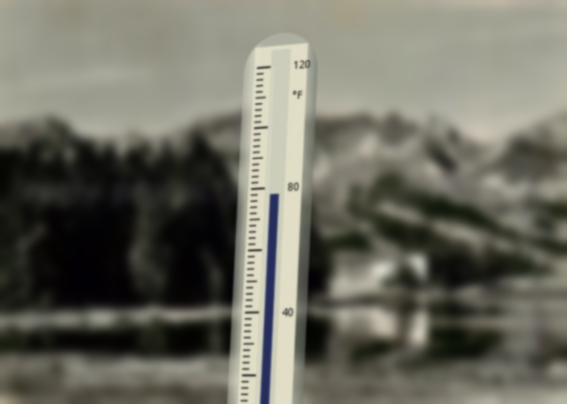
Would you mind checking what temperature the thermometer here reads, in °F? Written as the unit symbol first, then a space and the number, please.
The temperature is °F 78
